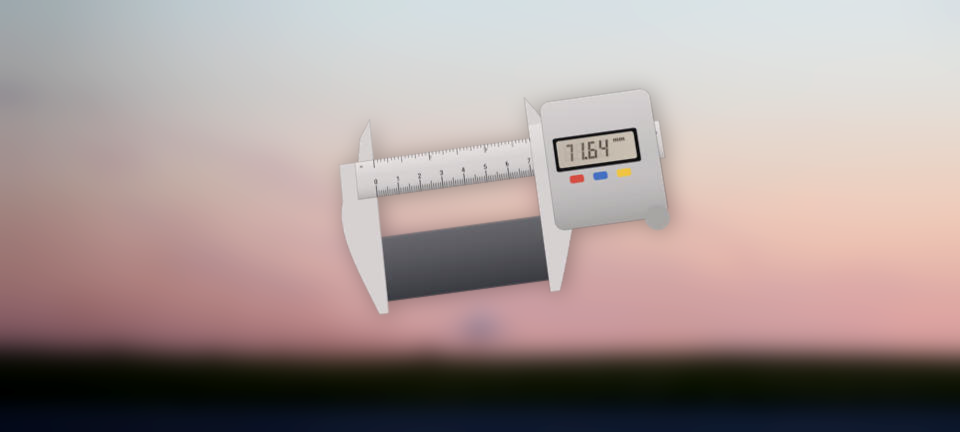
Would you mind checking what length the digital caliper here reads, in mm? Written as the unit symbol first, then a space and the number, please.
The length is mm 71.64
